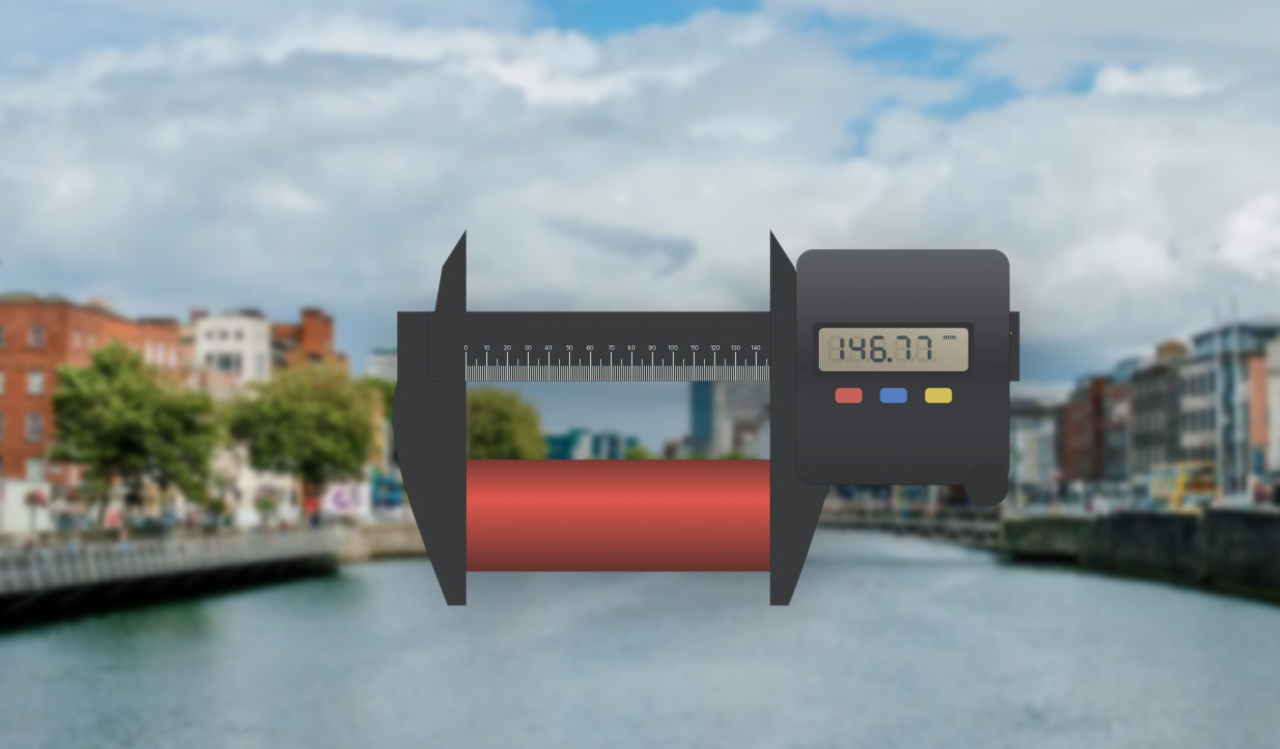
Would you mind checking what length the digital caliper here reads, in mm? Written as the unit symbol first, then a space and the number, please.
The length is mm 146.77
